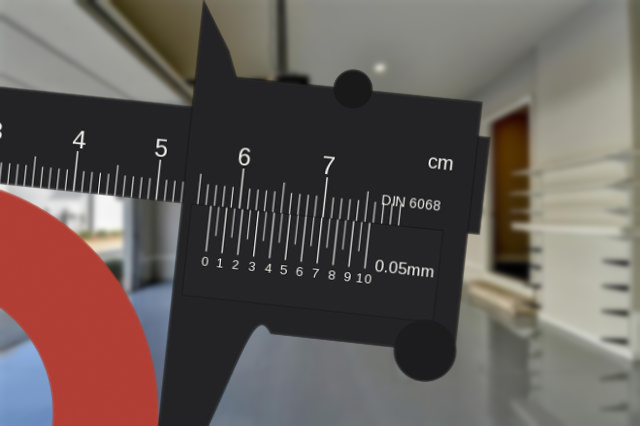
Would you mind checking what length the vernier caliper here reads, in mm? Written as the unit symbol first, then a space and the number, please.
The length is mm 56.6
